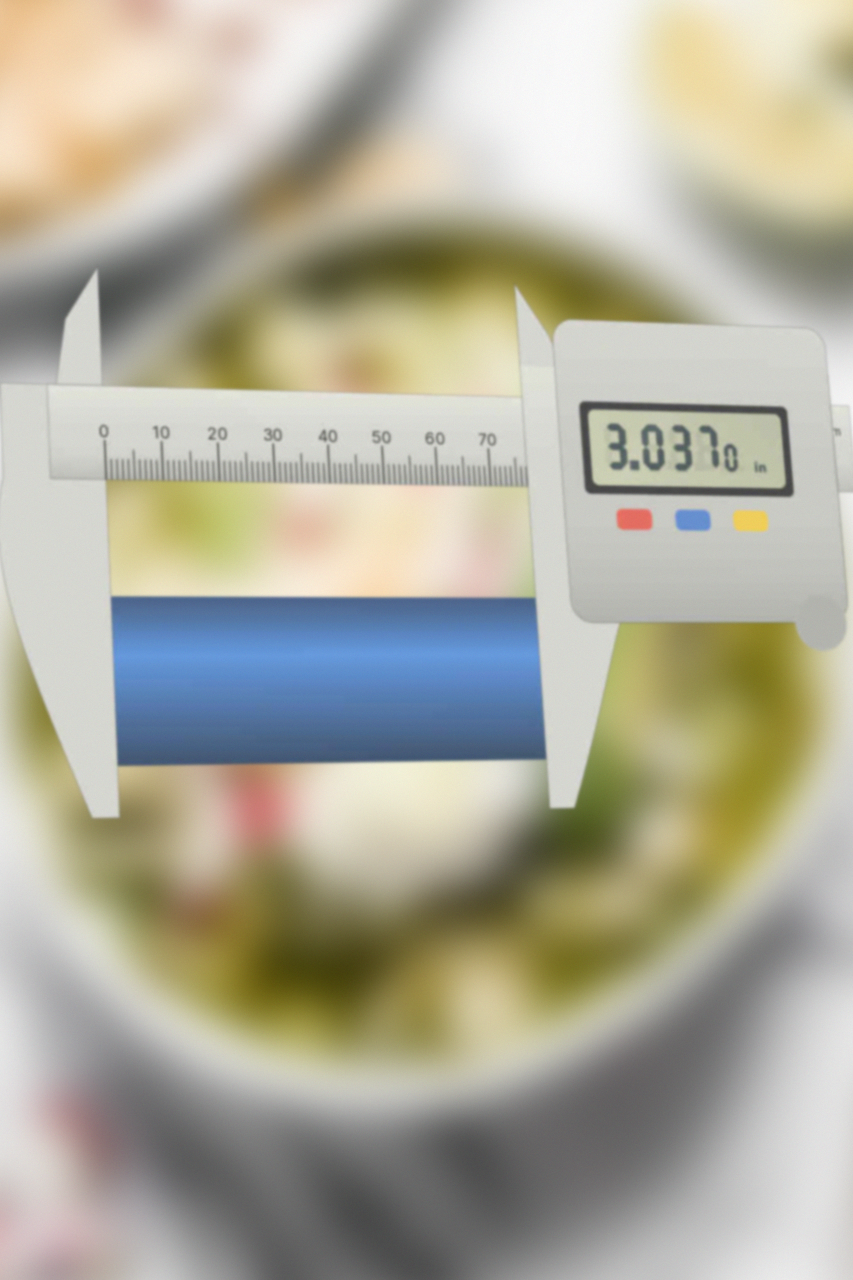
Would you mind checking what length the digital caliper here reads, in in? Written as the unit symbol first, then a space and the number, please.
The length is in 3.0370
